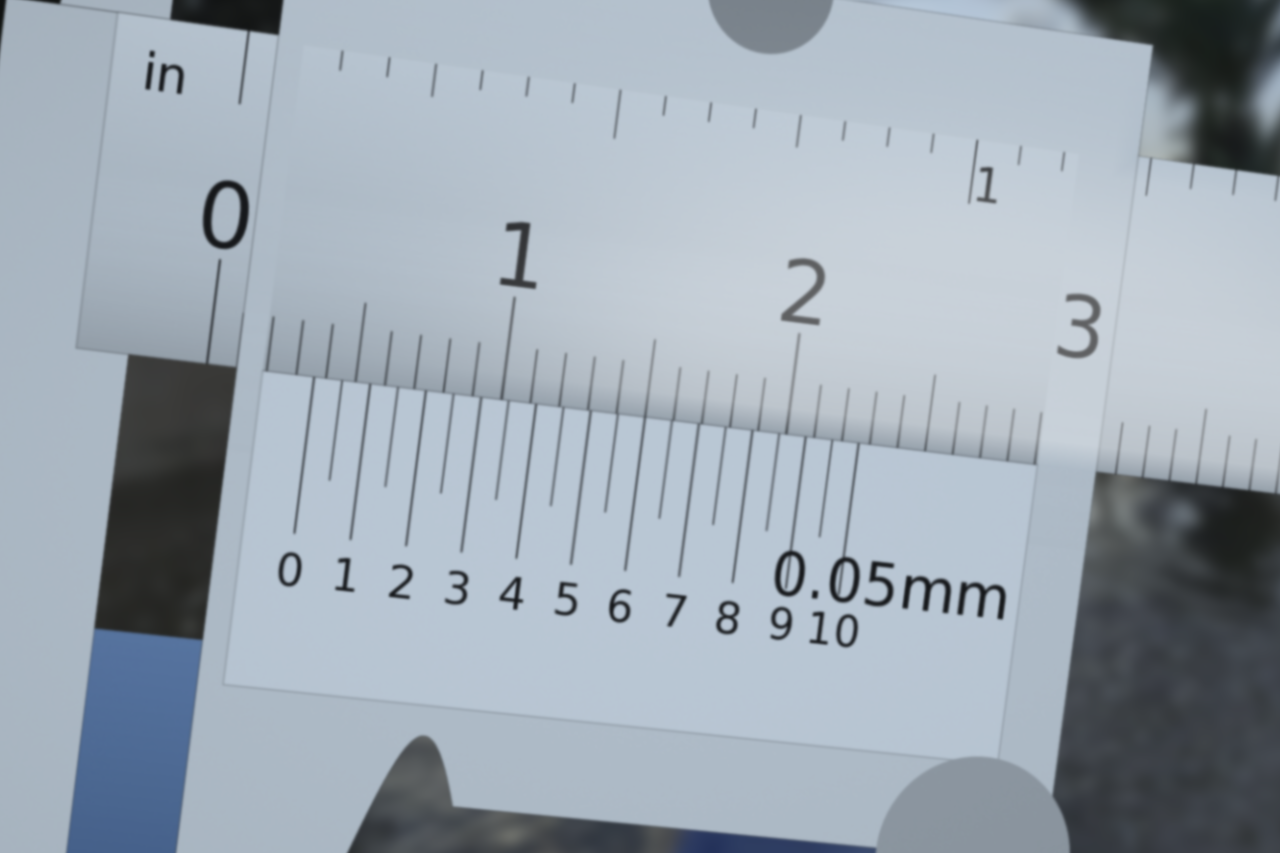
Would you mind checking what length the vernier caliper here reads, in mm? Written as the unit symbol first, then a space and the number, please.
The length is mm 3.6
